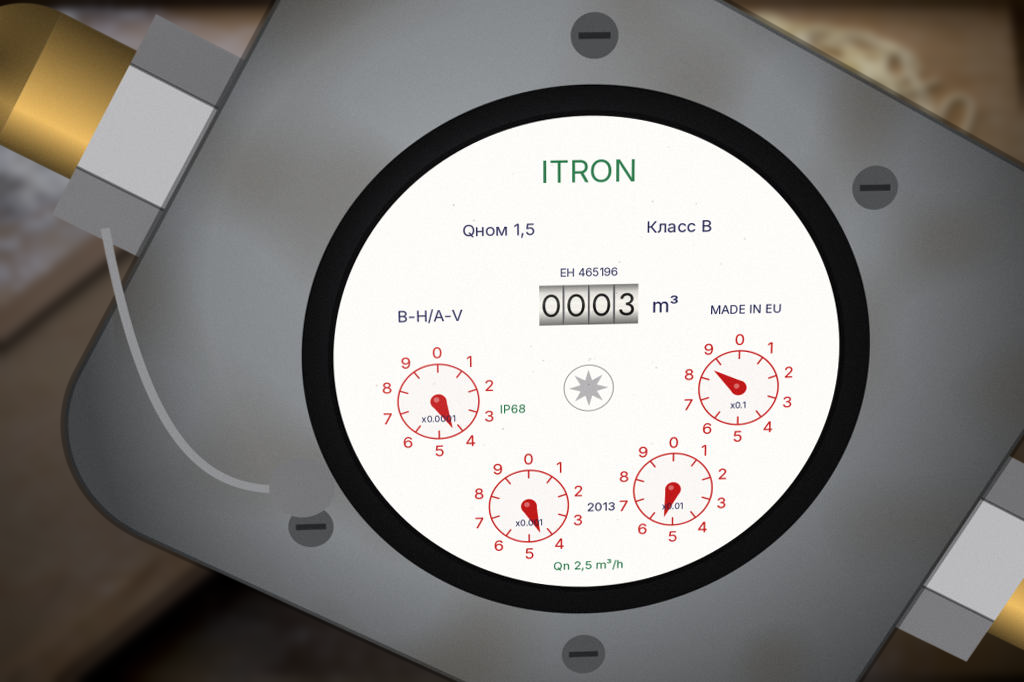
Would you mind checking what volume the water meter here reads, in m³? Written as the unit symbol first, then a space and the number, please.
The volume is m³ 3.8544
